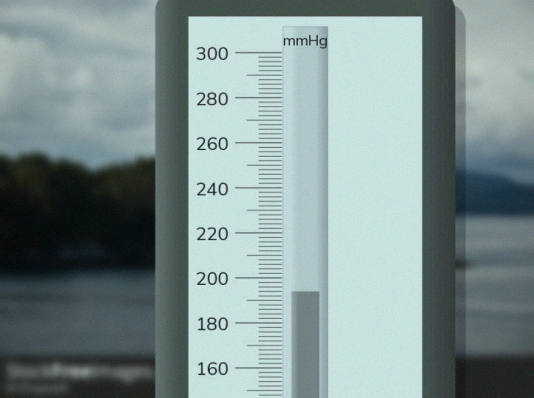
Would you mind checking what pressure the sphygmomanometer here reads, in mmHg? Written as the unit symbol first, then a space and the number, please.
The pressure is mmHg 194
